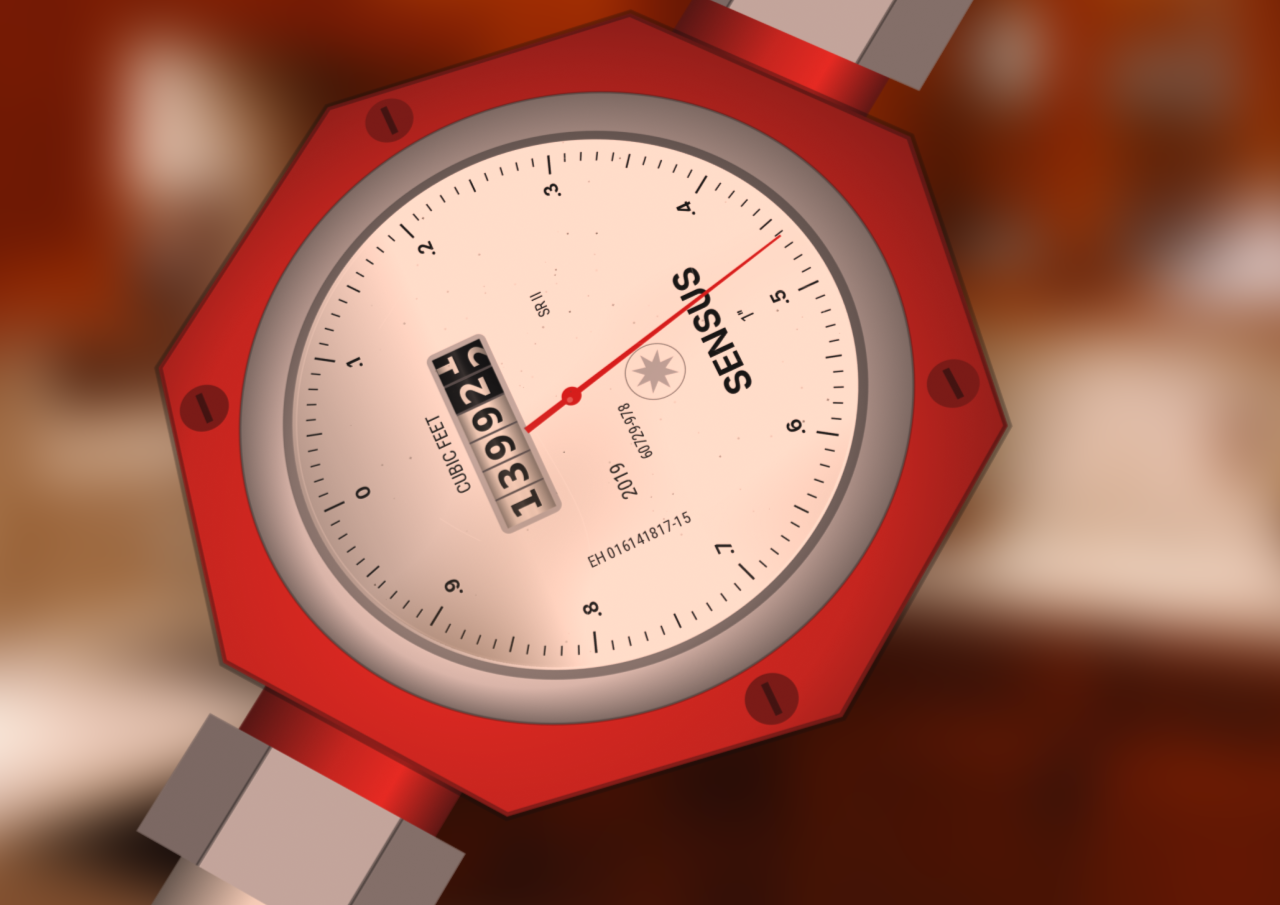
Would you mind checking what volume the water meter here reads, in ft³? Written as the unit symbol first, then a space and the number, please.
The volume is ft³ 139921.46
